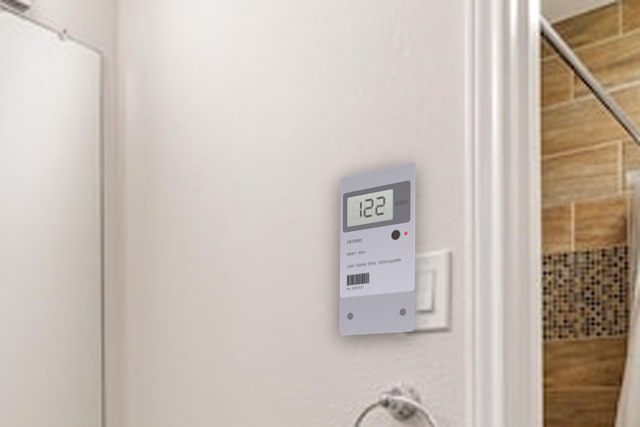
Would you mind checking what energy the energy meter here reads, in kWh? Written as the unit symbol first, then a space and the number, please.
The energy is kWh 122
